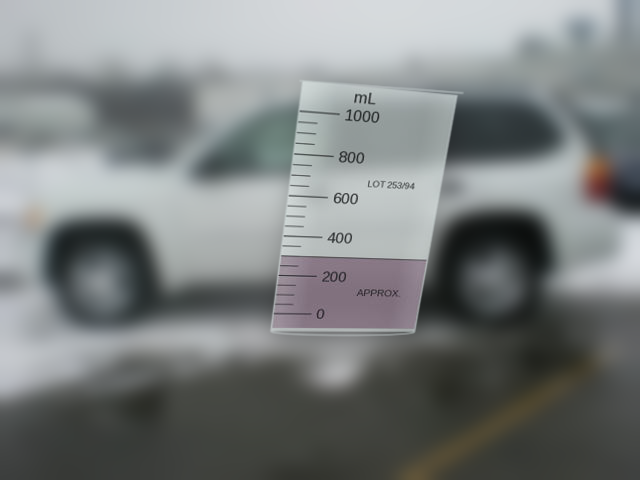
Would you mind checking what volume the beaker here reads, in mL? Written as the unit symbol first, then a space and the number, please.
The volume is mL 300
